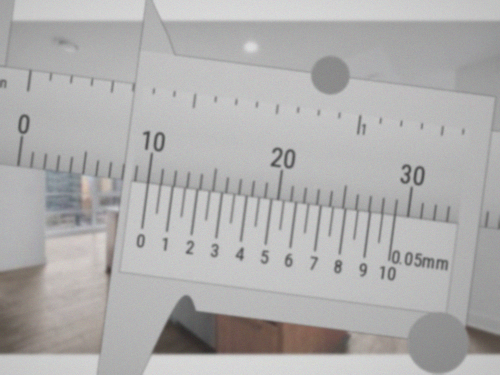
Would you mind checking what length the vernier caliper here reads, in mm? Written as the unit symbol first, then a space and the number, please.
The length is mm 10.0
